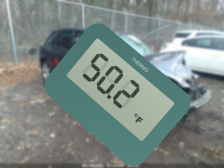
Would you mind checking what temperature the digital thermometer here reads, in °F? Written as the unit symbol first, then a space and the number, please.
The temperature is °F 50.2
